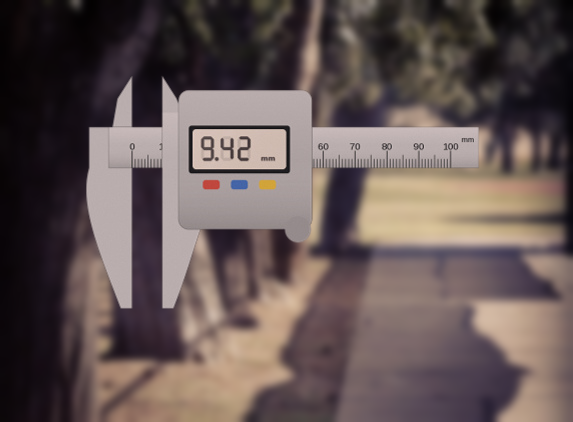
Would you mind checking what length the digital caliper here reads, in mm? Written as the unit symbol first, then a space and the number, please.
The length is mm 9.42
